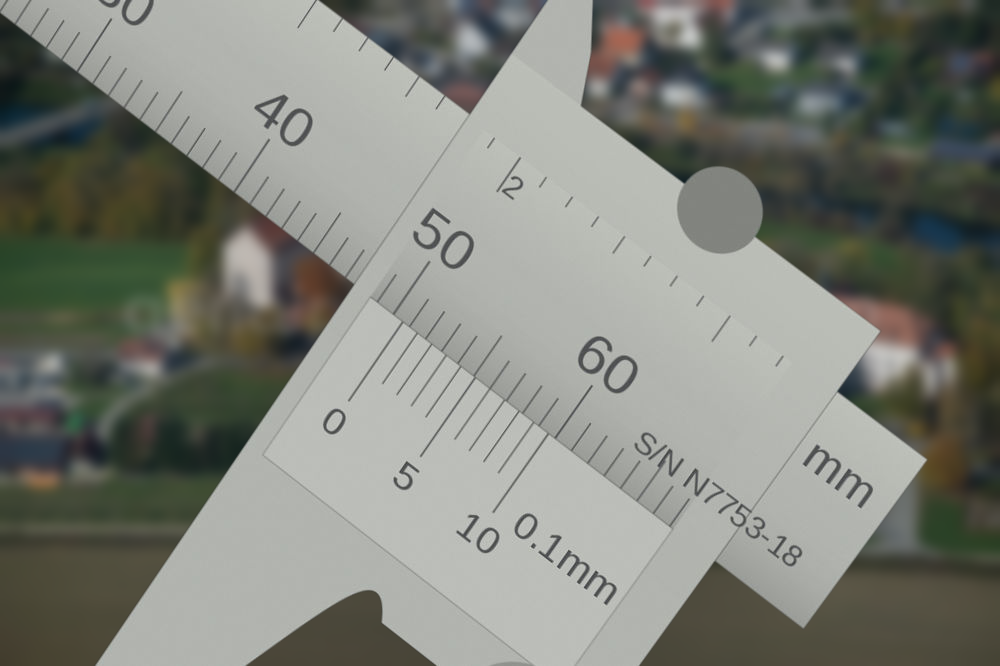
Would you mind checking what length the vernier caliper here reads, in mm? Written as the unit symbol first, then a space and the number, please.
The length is mm 50.6
